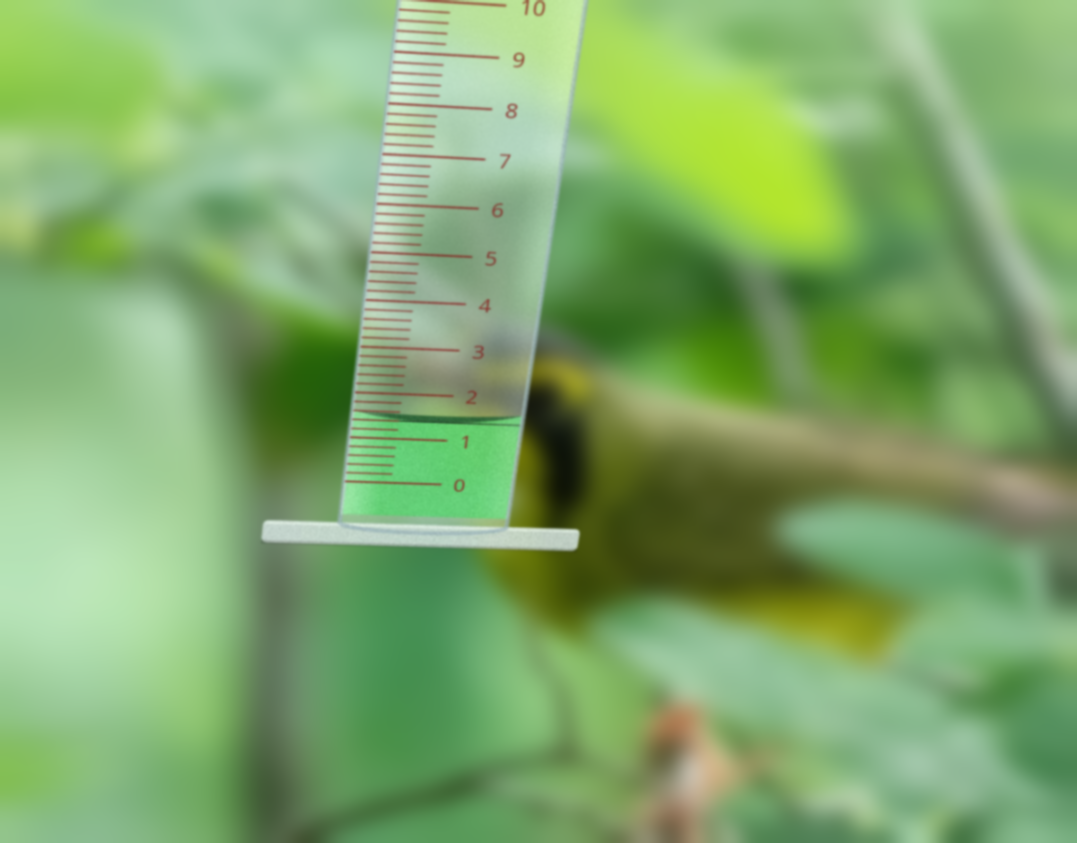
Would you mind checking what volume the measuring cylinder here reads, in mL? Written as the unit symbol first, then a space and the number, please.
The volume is mL 1.4
